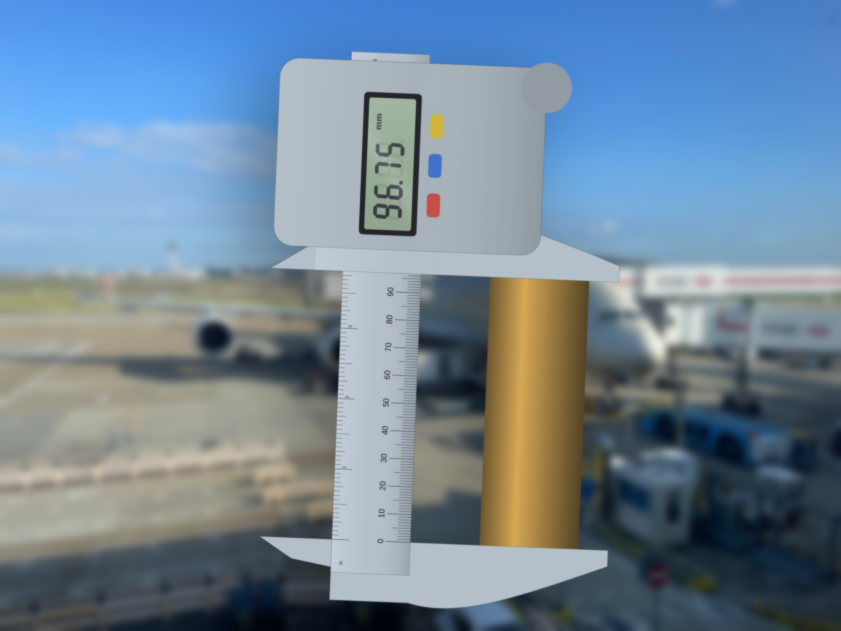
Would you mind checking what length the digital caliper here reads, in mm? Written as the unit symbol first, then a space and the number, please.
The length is mm 96.75
